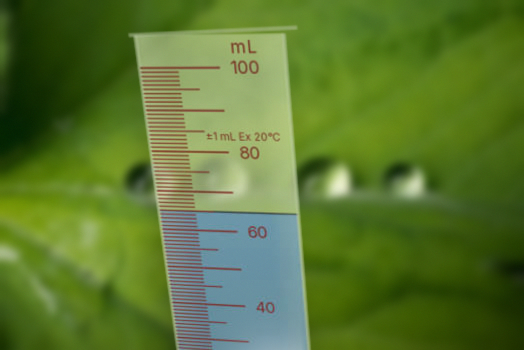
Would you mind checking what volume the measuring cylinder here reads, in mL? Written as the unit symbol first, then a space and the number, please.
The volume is mL 65
